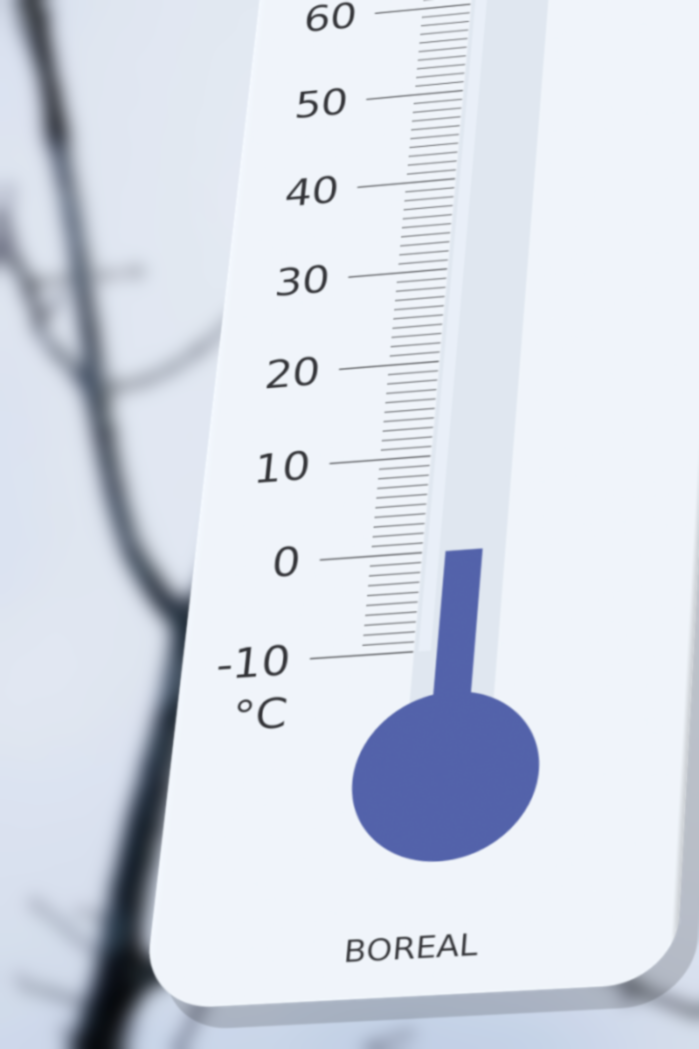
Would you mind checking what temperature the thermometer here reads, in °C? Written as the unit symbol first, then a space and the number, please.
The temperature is °C 0
